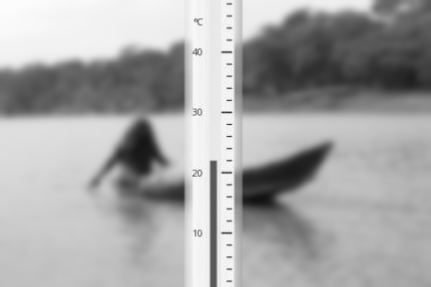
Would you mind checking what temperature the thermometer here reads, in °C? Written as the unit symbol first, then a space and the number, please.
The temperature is °C 22
